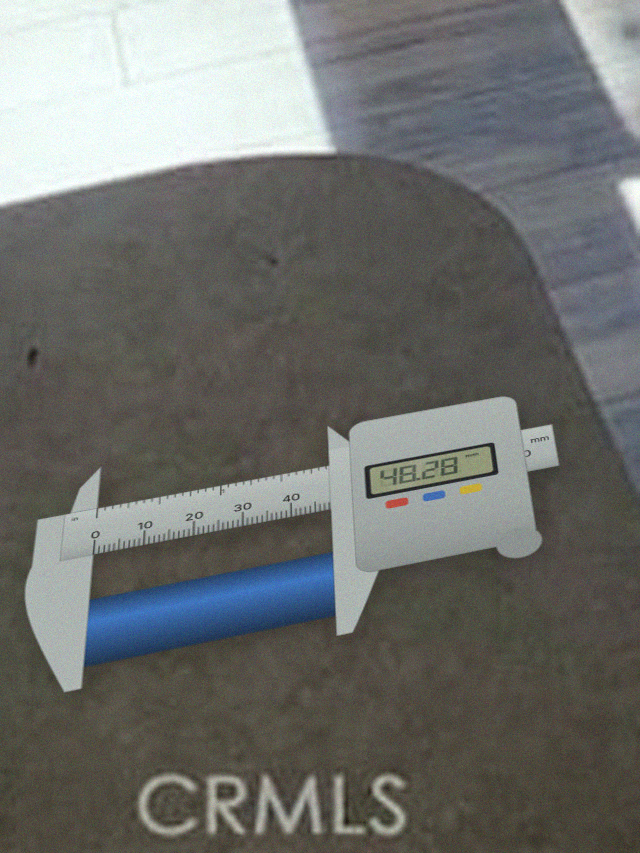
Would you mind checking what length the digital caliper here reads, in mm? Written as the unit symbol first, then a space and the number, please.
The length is mm 48.28
